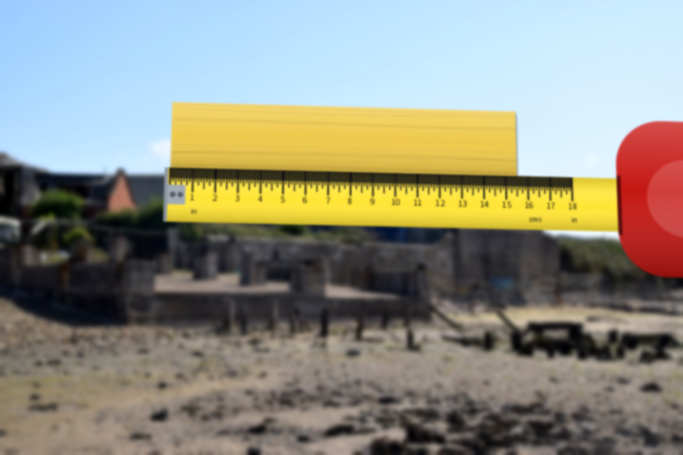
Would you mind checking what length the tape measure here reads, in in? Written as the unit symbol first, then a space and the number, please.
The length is in 15.5
